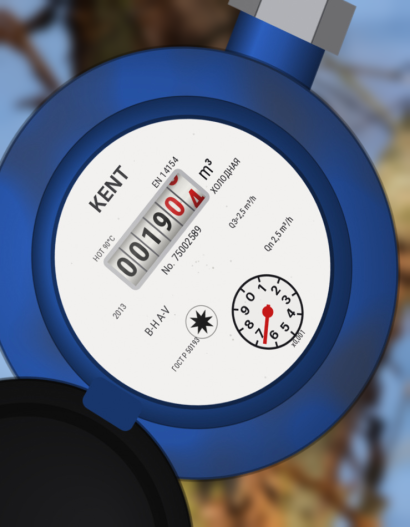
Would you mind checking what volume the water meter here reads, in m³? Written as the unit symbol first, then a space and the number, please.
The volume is m³ 19.036
